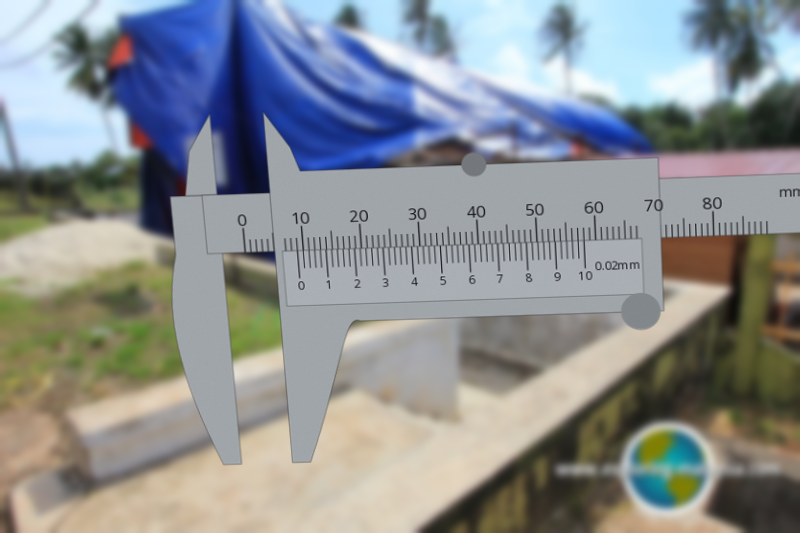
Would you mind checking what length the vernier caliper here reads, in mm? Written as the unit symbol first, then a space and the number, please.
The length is mm 9.0
